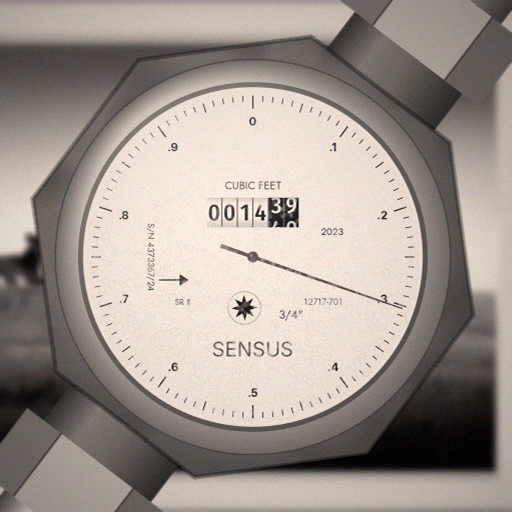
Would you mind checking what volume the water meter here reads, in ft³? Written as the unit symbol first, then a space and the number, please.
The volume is ft³ 1439.30
